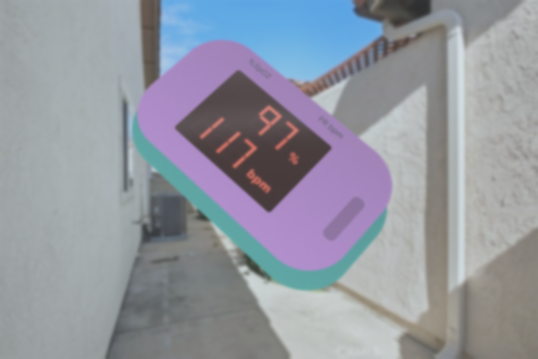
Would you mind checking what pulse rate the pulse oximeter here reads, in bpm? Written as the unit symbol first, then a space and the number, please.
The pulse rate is bpm 117
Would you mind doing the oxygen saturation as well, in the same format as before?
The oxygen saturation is % 97
